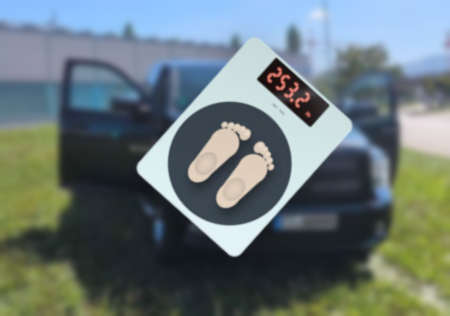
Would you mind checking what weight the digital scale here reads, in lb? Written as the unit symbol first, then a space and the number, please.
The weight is lb 253.2
